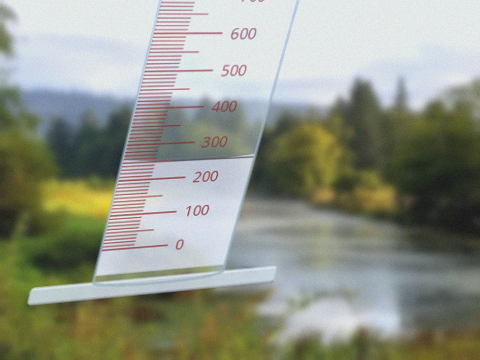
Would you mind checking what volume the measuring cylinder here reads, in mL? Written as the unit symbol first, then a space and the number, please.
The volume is mL 250
